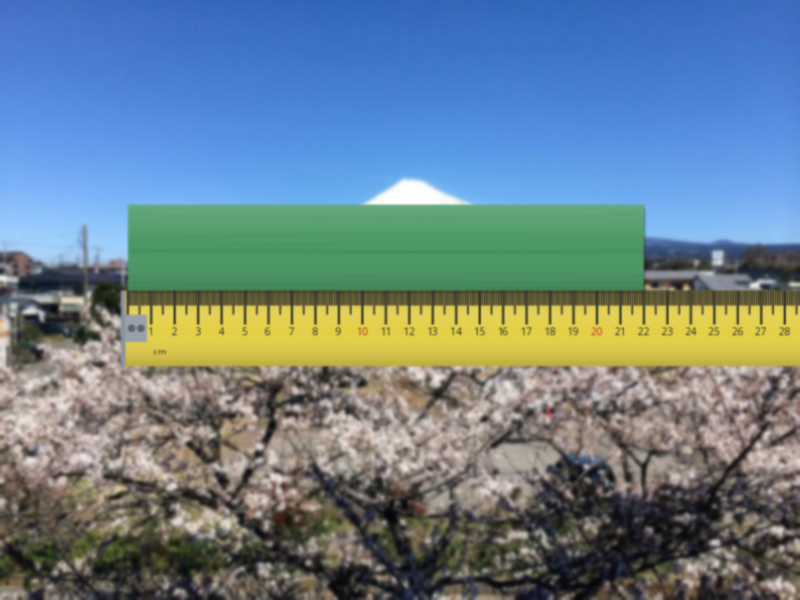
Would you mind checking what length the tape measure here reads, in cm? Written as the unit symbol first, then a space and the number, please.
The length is cm 22
